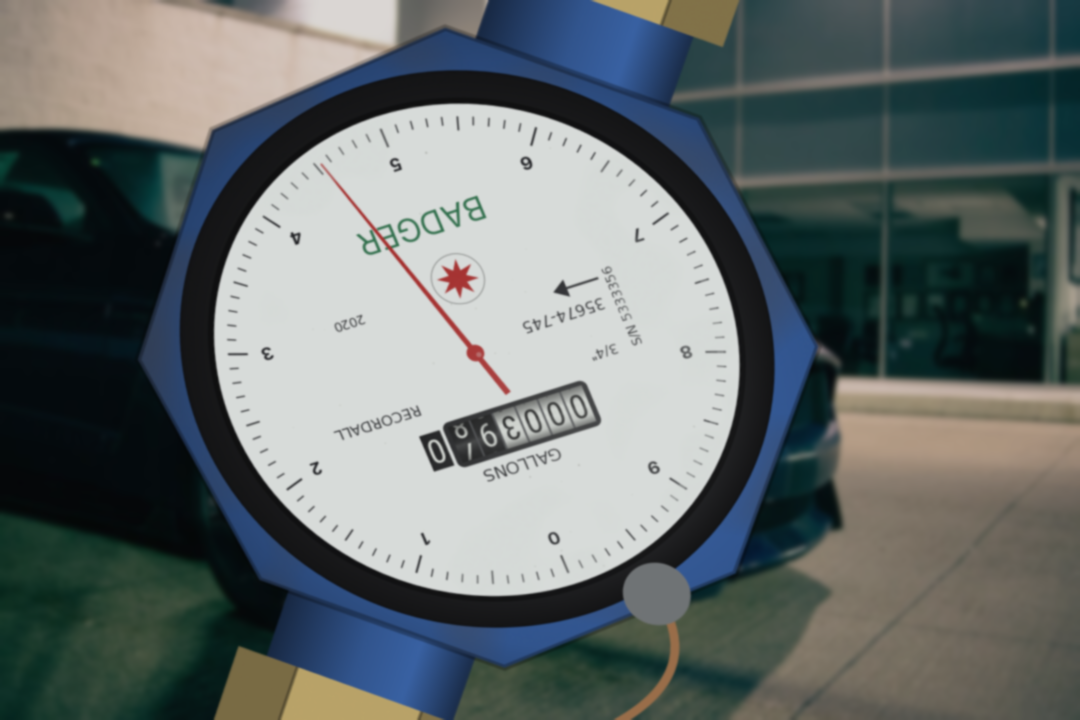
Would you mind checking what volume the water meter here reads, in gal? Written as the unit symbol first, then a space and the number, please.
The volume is gal 3974.5
